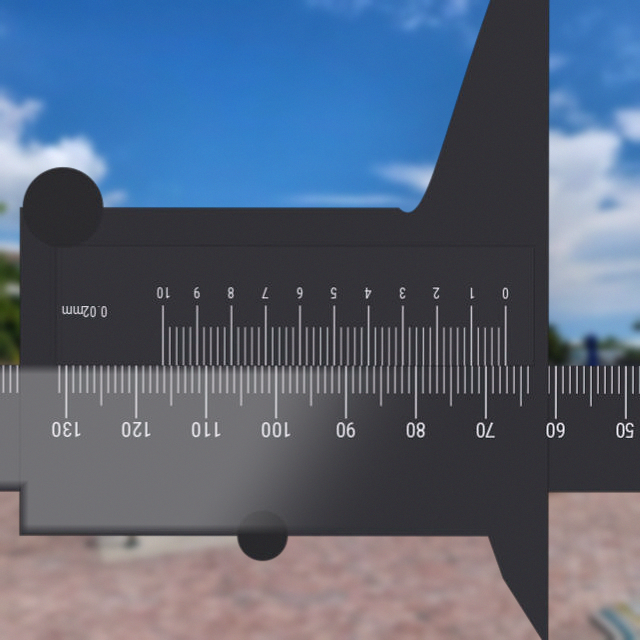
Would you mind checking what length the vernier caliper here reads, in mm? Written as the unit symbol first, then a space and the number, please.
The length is mm 67.2
